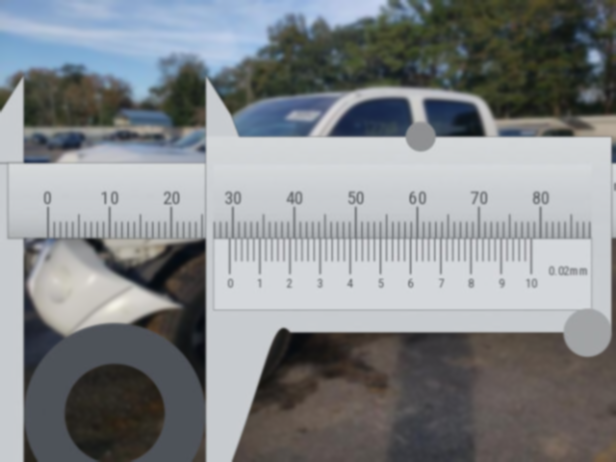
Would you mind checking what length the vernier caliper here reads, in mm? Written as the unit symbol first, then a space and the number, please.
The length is mm 29.5
